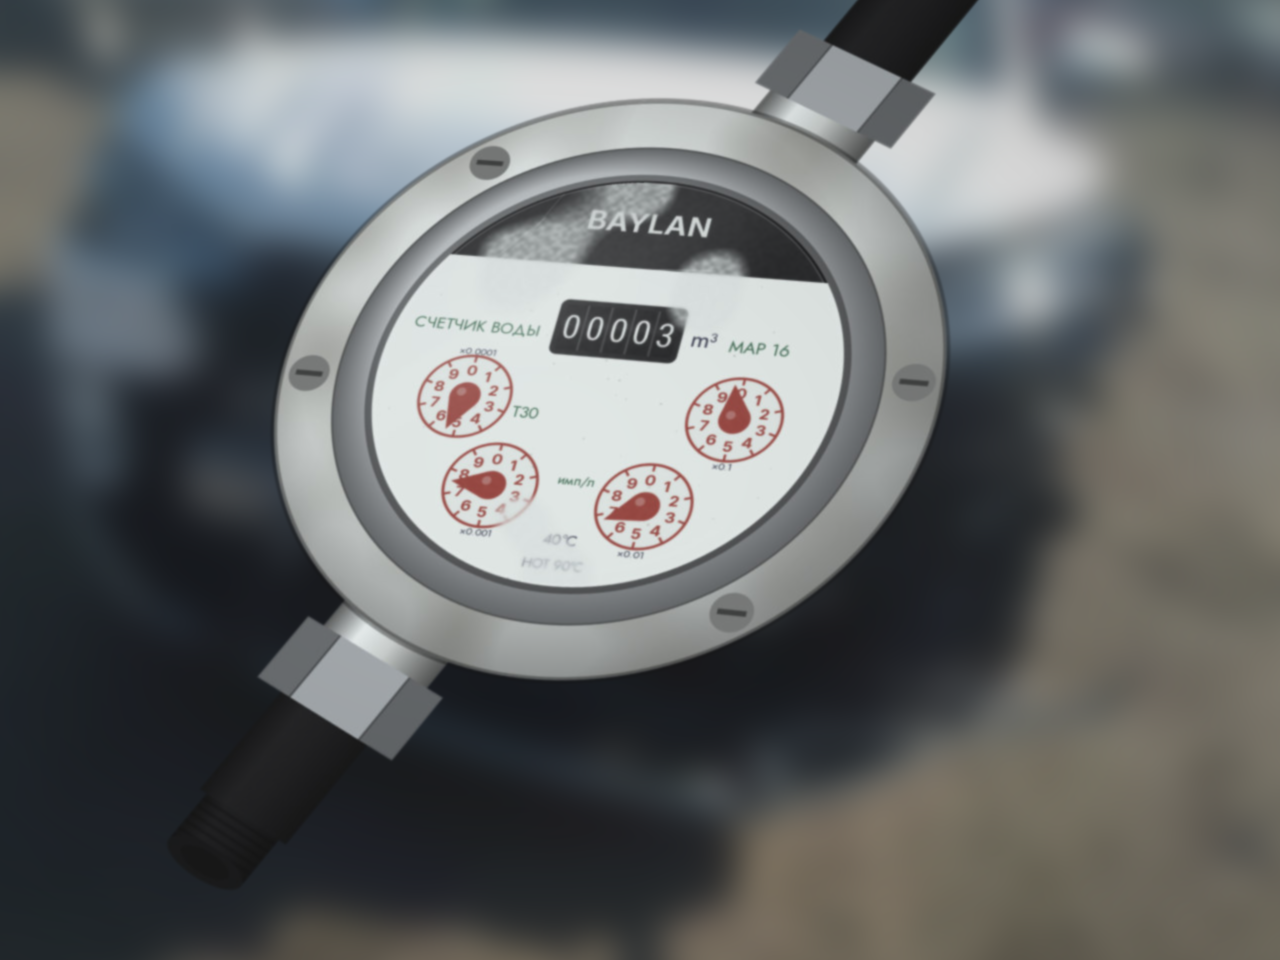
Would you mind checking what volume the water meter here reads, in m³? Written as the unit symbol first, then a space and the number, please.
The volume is m³ 2.9675
